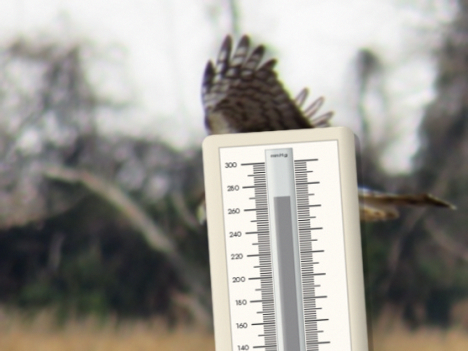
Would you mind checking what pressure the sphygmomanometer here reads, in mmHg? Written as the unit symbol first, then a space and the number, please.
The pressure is mmHg 270
